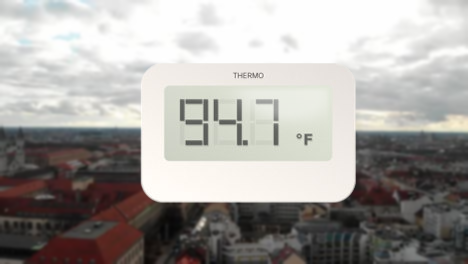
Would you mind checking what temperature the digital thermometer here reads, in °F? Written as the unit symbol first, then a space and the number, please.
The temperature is °F 94.7
